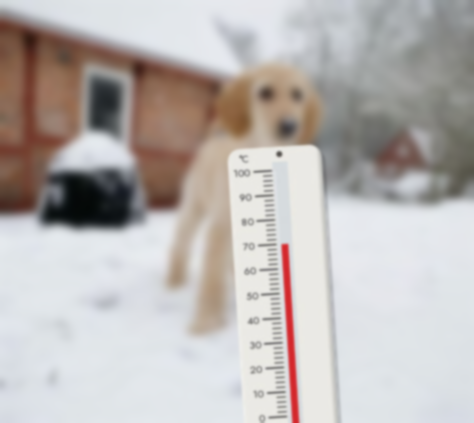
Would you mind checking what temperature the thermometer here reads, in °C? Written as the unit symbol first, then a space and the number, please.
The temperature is °C 70
